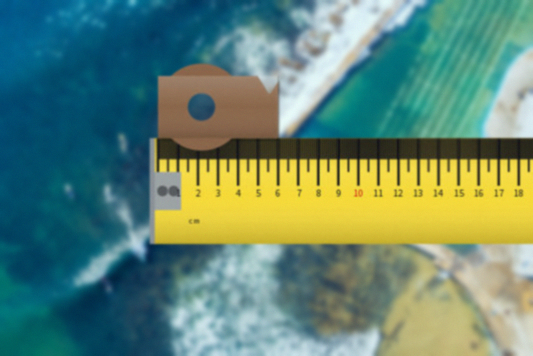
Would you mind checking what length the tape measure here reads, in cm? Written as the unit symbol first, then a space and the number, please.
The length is cm 6
